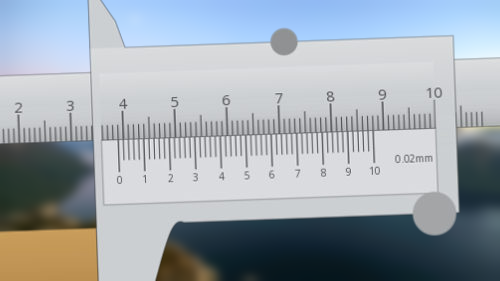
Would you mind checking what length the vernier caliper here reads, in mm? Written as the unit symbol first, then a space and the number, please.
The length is mm 39.0
